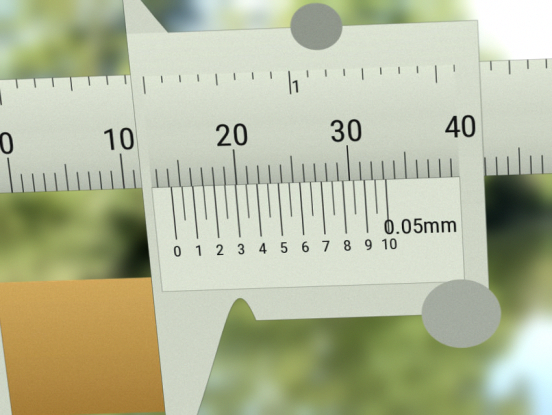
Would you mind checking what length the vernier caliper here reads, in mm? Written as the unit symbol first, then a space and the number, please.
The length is mm 14.2
